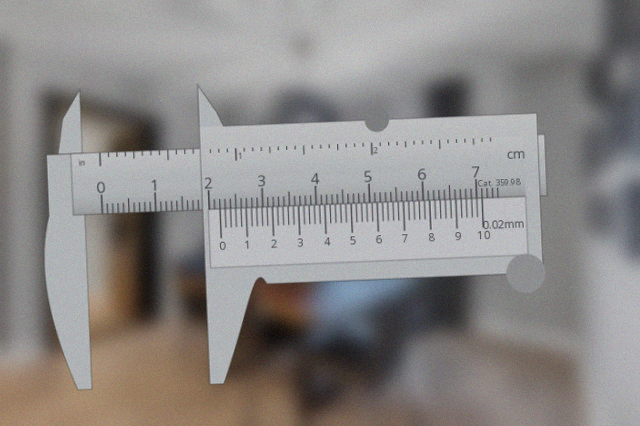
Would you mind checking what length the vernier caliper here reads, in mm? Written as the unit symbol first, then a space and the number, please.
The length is mm 22.0
